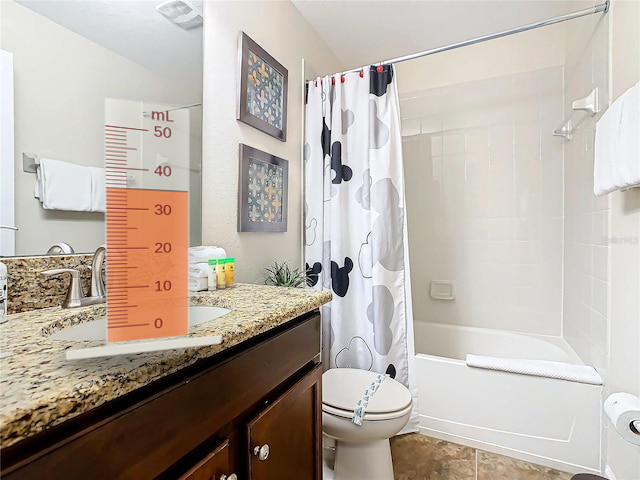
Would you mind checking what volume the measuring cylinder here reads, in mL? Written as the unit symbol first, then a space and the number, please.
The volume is mL 35
